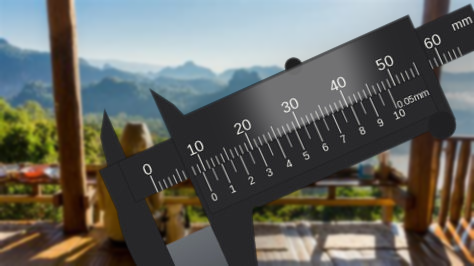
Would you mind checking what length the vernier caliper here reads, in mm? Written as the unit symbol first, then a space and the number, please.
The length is mm 9.5
